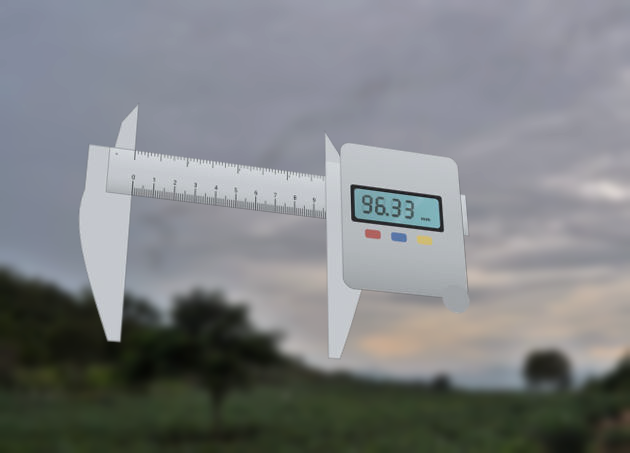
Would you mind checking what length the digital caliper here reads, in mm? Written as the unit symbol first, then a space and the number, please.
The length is mm 96.33
